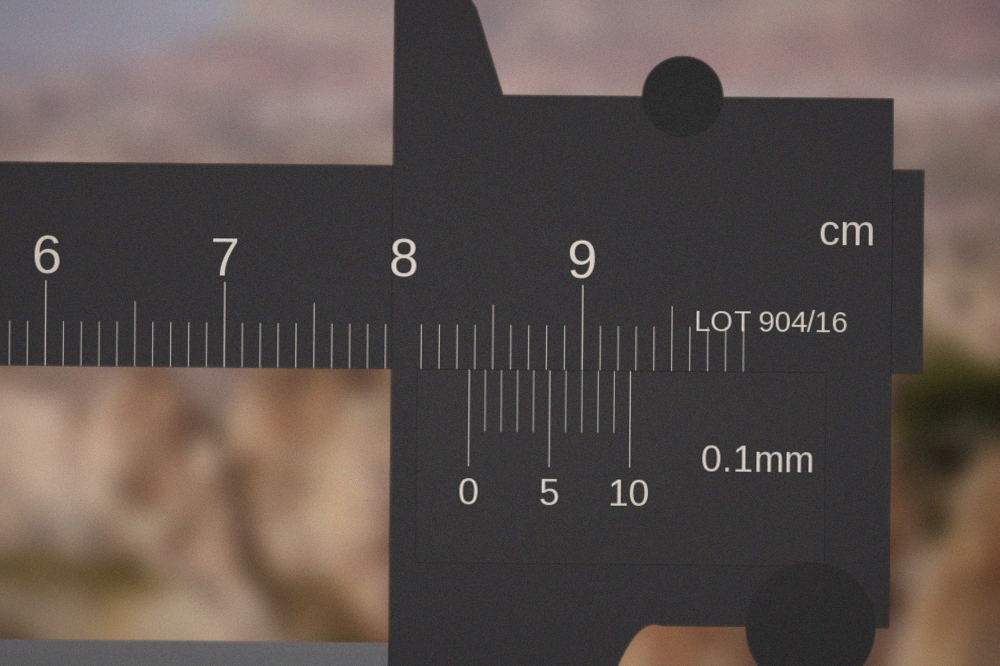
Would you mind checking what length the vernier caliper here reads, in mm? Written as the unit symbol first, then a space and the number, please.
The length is mm 83.7
